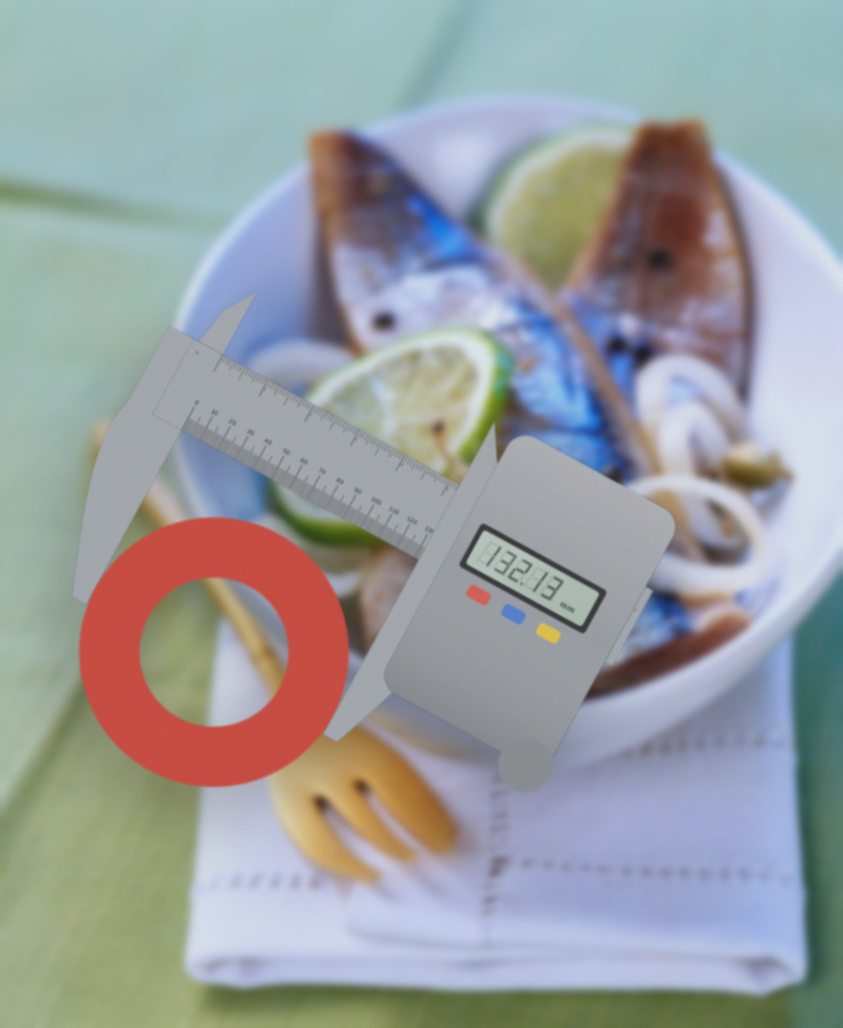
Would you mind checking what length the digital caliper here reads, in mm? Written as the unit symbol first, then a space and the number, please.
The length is mm 132.13
